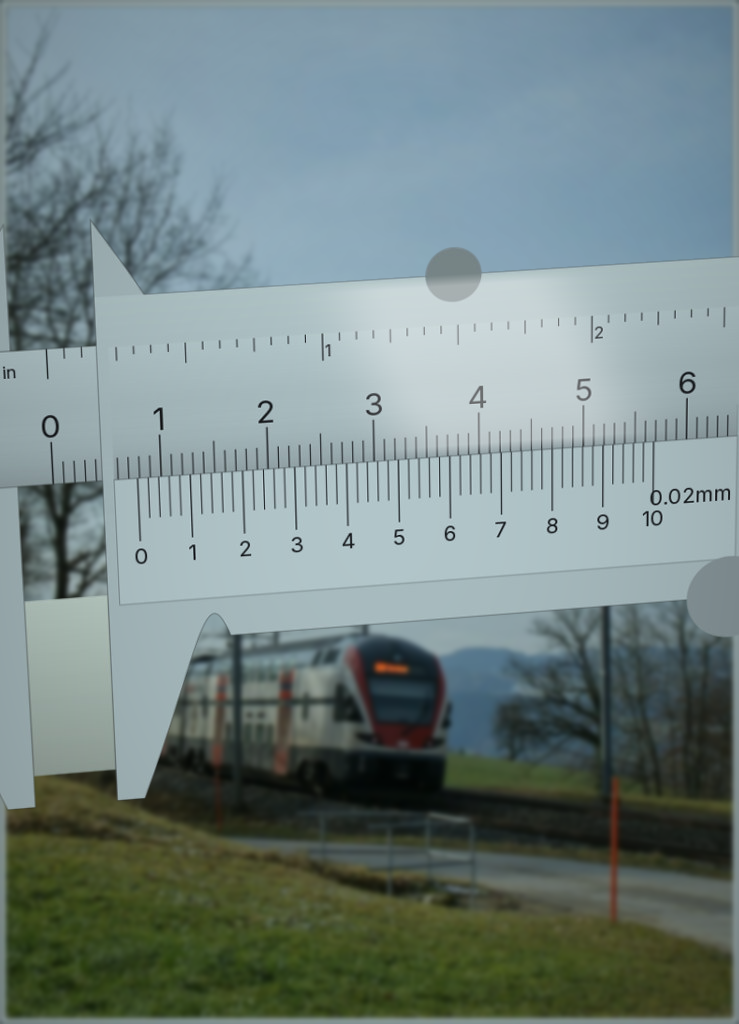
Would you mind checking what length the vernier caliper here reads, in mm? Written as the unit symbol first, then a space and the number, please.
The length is mm 7.8
